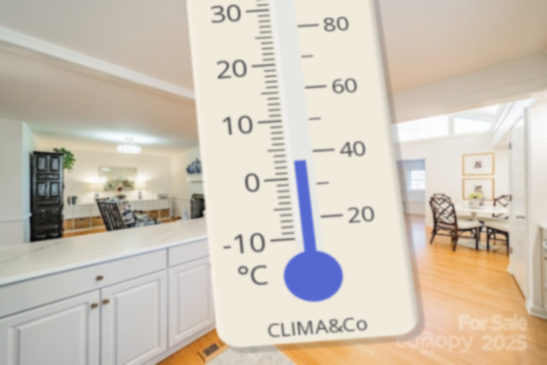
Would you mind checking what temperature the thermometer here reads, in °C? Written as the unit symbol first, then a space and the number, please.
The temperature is °C 3
